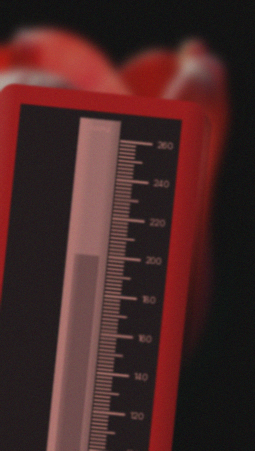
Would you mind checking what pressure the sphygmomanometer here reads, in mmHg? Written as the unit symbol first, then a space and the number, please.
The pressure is mmHg 200
